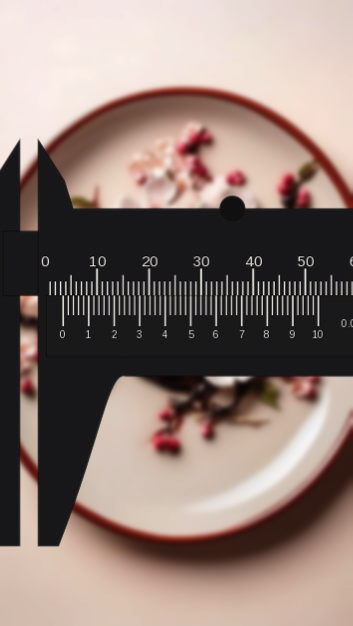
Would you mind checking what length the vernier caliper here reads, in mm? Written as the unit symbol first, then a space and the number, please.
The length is mm 3.5
